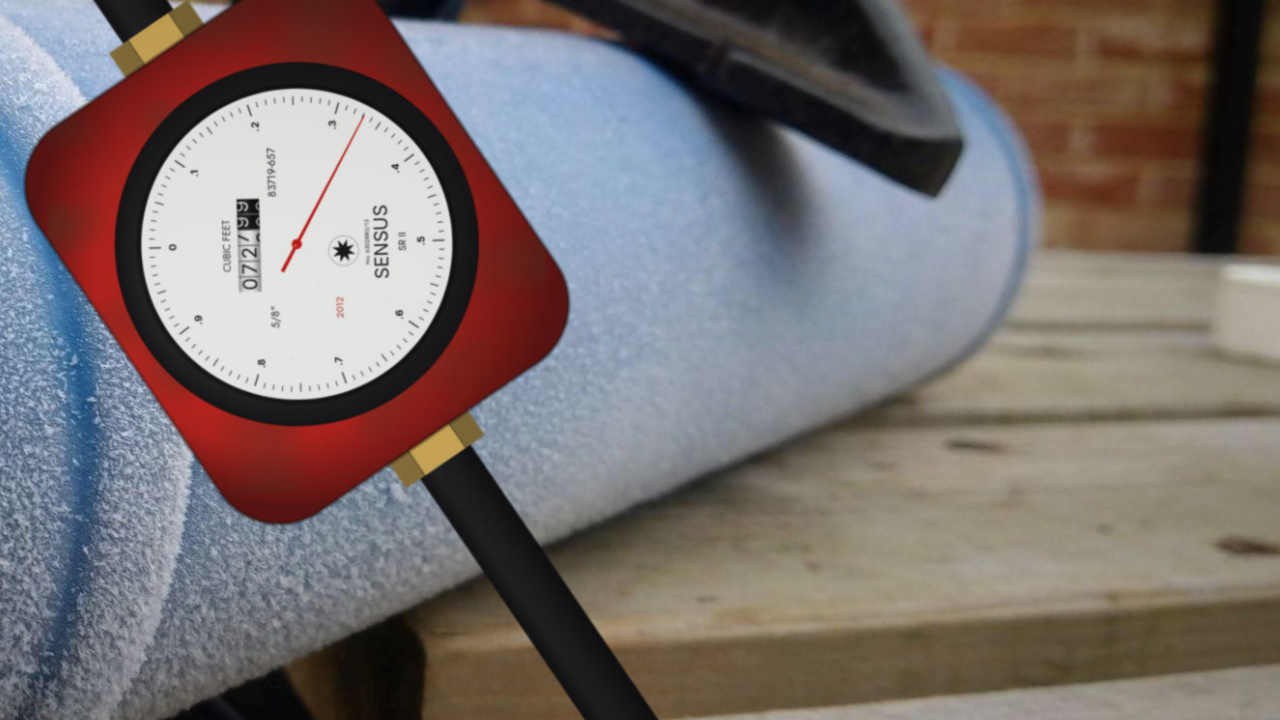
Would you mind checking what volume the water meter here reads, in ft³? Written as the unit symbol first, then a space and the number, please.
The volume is ft³ 72799.33
